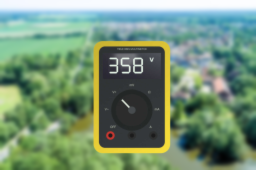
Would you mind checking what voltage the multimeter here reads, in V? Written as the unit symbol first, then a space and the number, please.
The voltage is V 358
